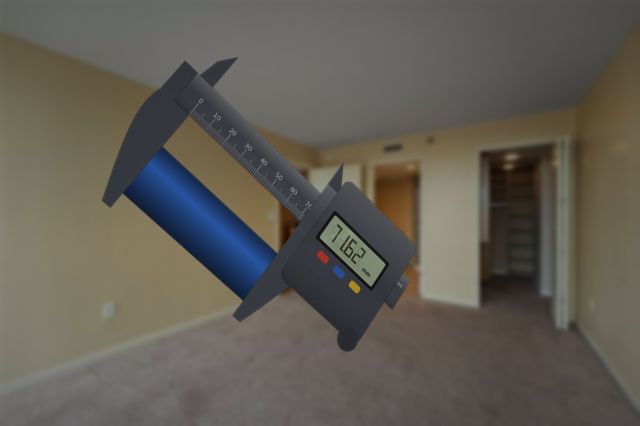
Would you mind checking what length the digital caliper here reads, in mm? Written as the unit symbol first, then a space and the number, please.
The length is mm 71.62
